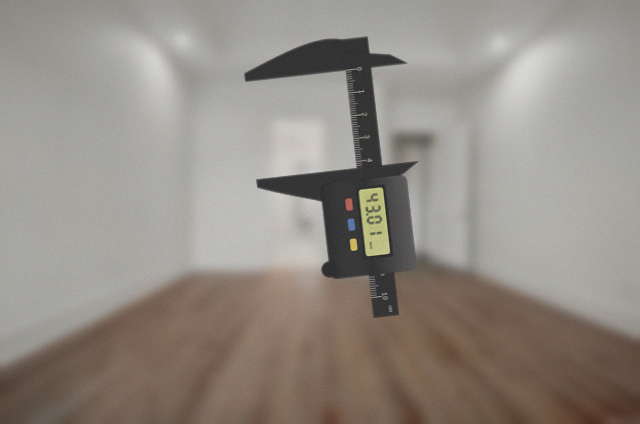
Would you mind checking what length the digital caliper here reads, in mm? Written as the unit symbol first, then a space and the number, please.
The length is mm 43.01
